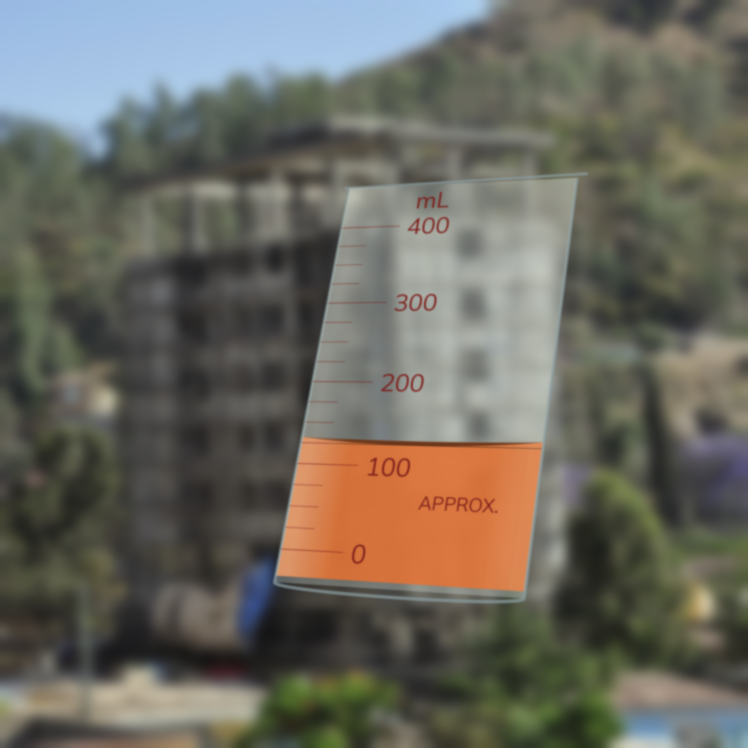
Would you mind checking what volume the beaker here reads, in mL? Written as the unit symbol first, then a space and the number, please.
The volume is mL 125
